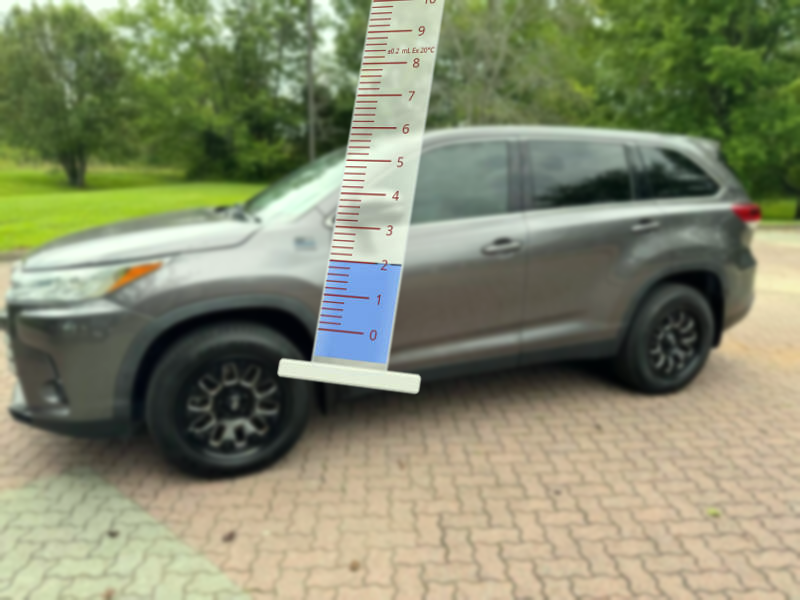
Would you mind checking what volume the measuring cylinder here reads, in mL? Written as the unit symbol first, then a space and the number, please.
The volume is mL 2
